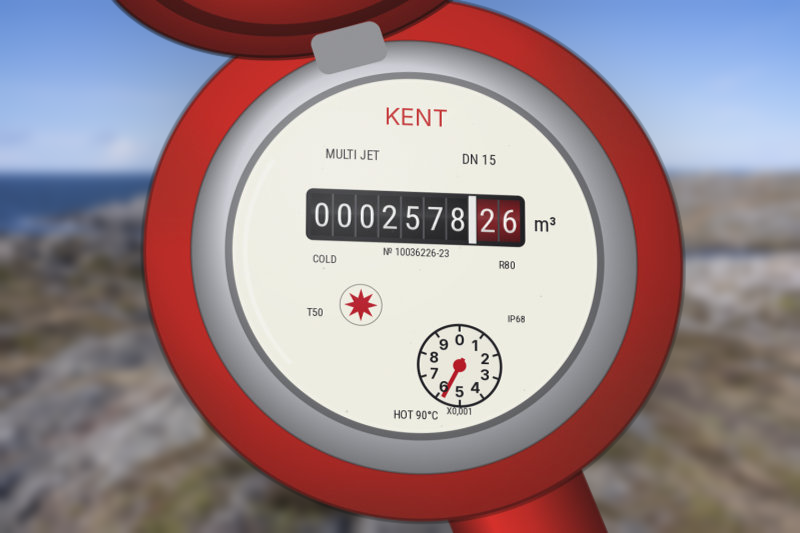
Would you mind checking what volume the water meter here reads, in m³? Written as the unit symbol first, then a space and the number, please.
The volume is m³ 2578.265
